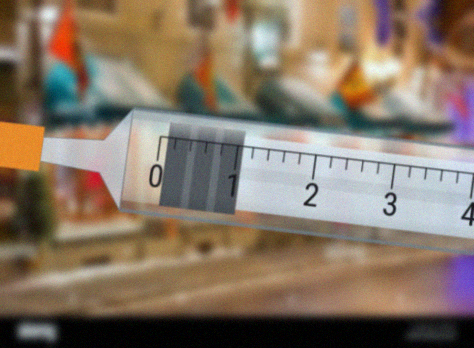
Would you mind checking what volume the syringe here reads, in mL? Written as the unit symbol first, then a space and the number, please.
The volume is mL 0.1
